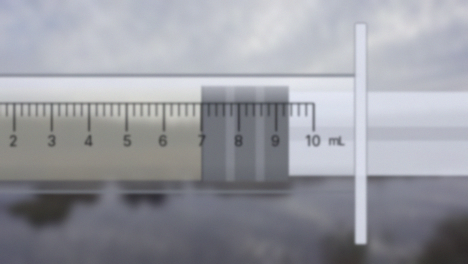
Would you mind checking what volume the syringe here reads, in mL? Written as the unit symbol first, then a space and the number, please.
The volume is mL 7
